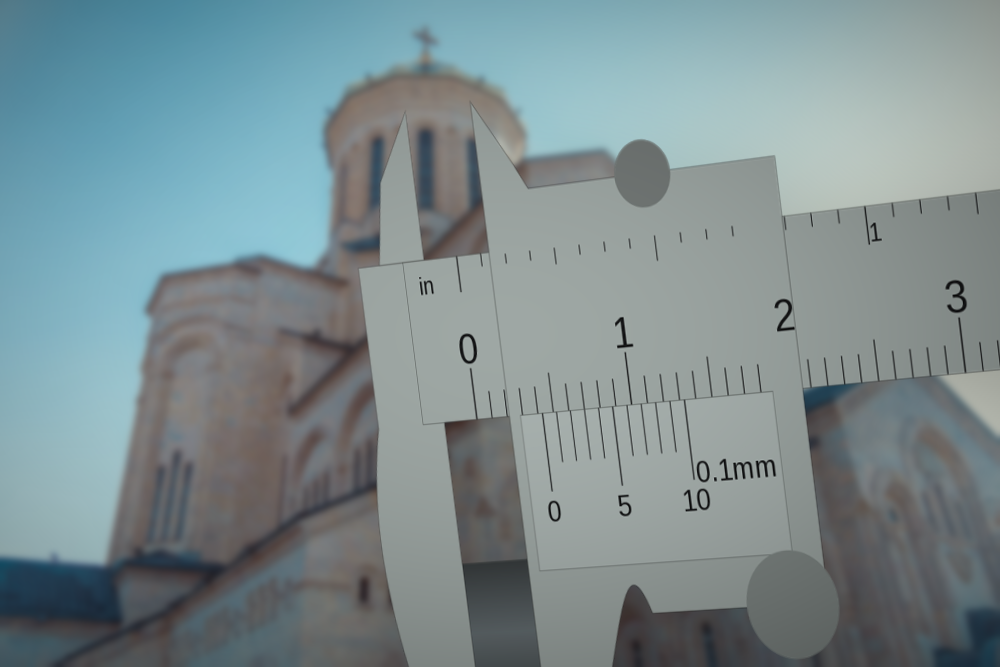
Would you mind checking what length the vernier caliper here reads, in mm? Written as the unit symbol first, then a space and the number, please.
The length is mm 4.3
